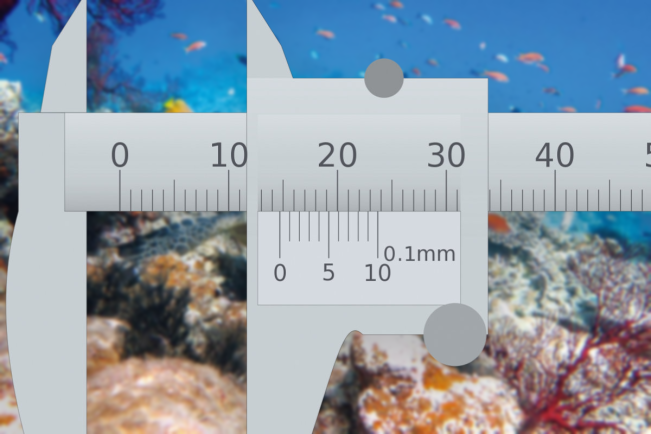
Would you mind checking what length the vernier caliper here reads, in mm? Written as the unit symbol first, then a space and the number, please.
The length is mm 14.7
